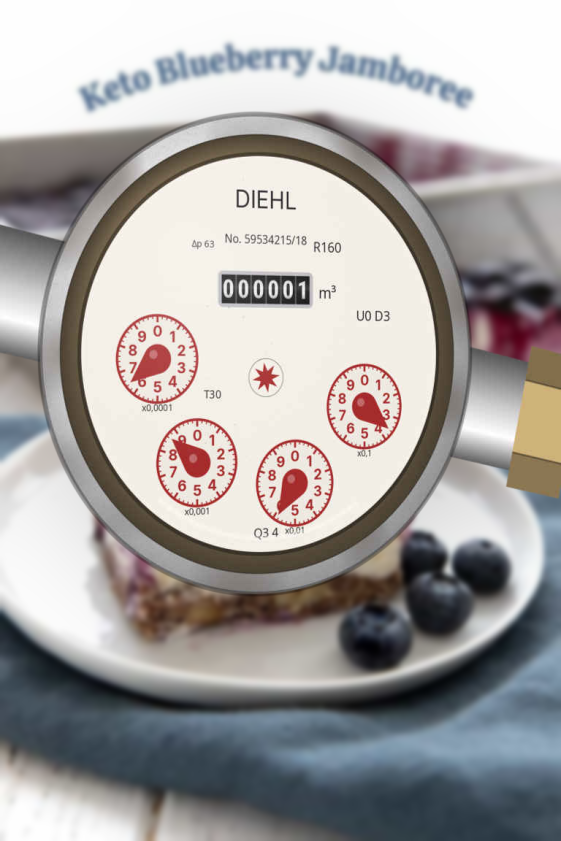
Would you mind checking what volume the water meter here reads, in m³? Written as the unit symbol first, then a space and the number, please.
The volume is m³ 1.3586
